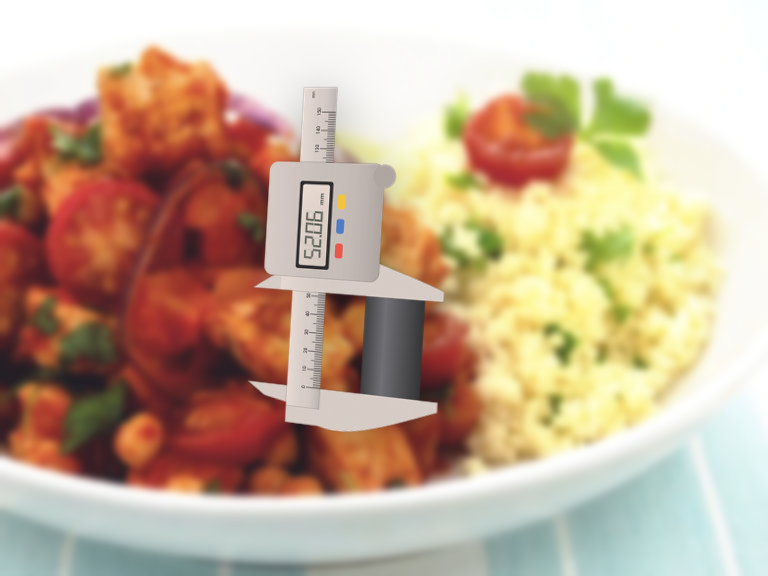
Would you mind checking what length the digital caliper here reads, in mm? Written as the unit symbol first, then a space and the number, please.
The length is mm 52.06
